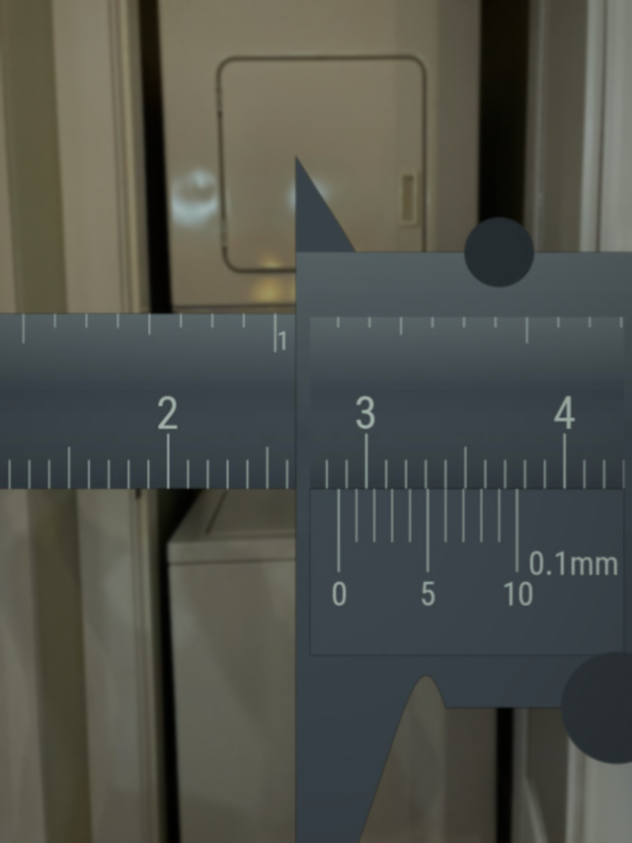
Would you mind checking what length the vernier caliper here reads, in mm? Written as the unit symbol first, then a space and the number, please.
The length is mm 28.6
